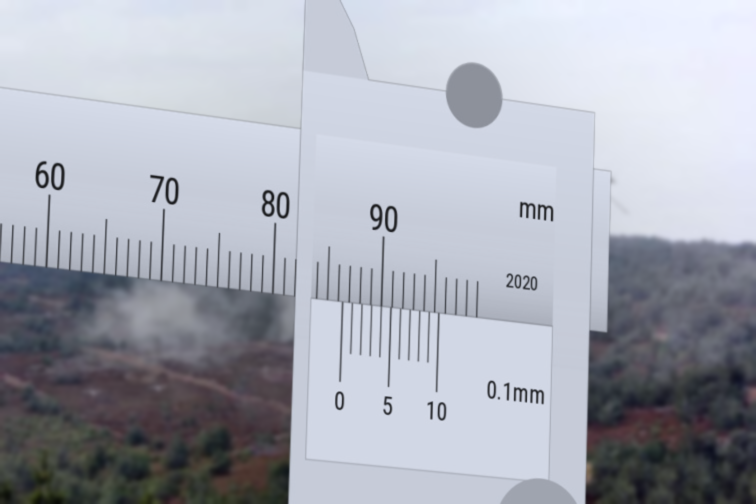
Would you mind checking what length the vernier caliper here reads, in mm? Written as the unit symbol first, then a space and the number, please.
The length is mm 86.4
